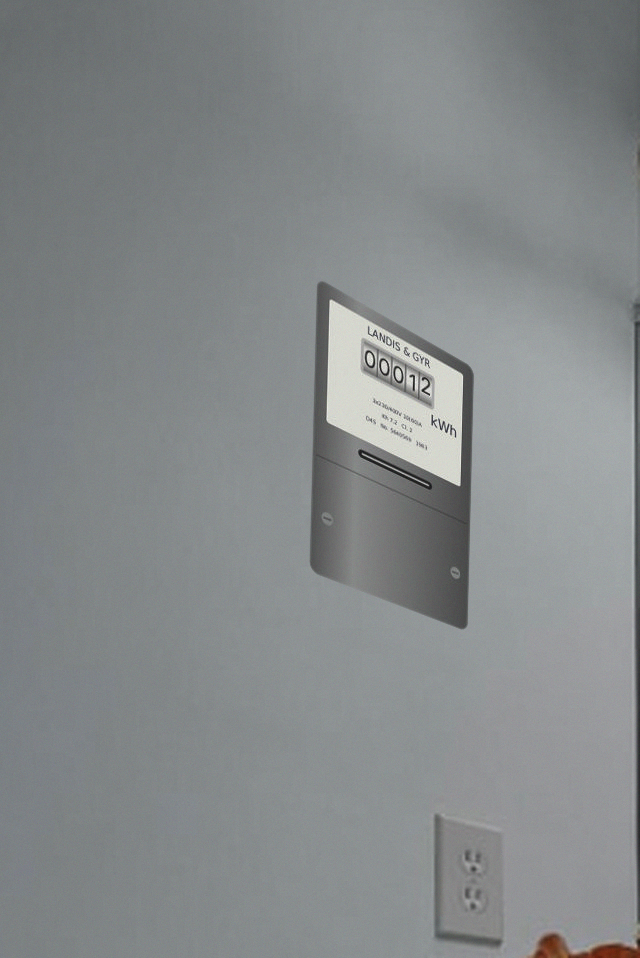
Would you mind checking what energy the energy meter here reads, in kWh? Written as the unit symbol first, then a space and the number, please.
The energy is kWh 12
